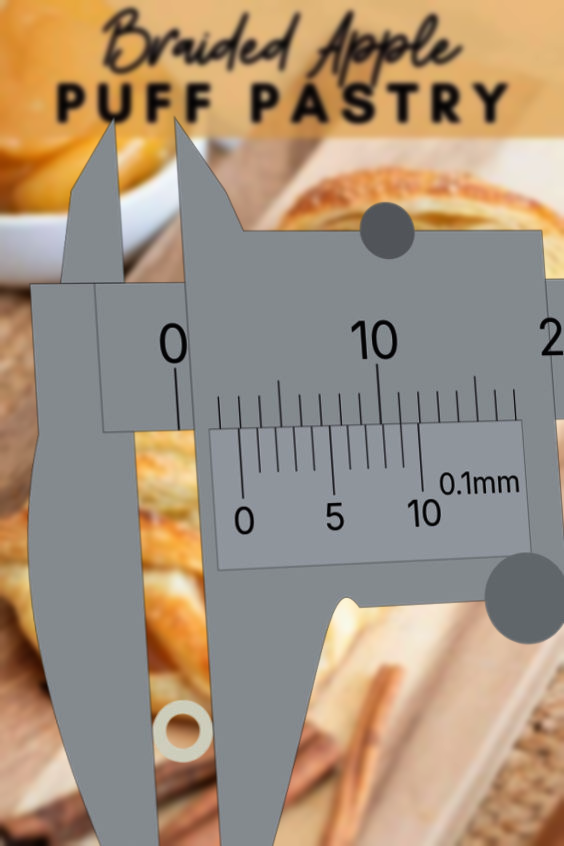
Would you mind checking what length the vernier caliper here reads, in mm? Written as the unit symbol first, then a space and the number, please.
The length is mm 2.9
